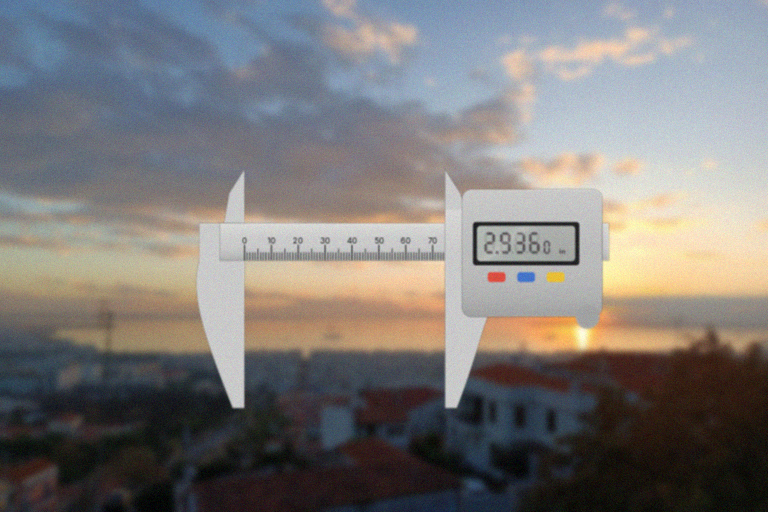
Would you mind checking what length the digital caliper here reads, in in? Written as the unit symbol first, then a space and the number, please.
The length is in 2.9360
